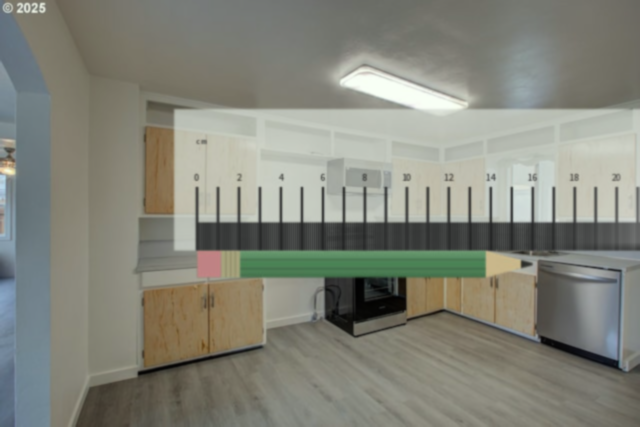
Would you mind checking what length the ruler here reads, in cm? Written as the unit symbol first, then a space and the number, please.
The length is cm 16
